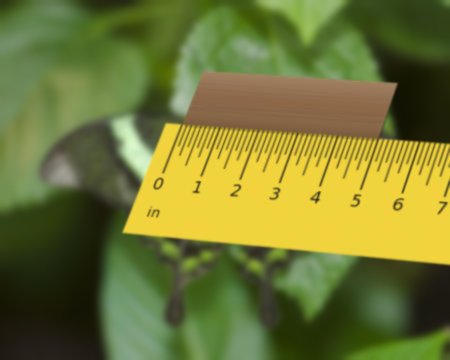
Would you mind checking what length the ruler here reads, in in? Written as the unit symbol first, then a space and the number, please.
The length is in 5
